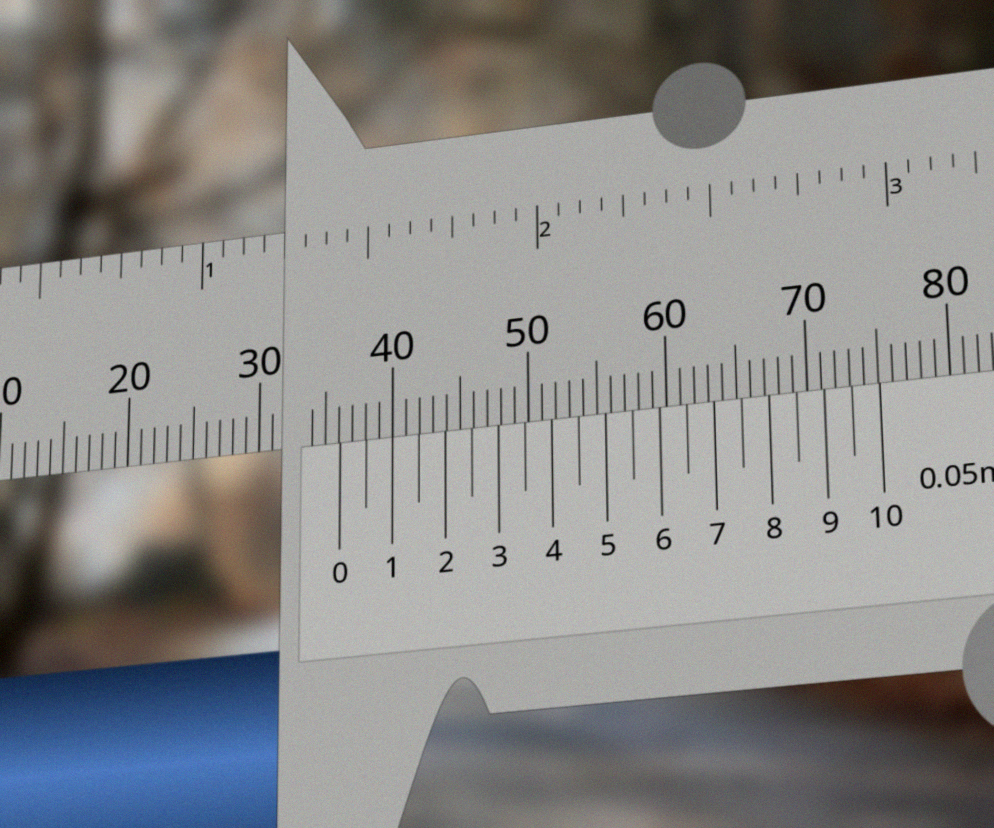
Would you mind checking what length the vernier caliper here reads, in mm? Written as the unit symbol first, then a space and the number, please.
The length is mm 36.1
